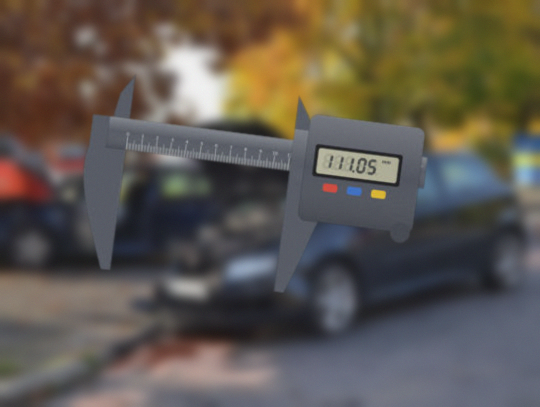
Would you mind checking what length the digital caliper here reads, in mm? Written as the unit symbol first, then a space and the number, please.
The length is mm 111.05
